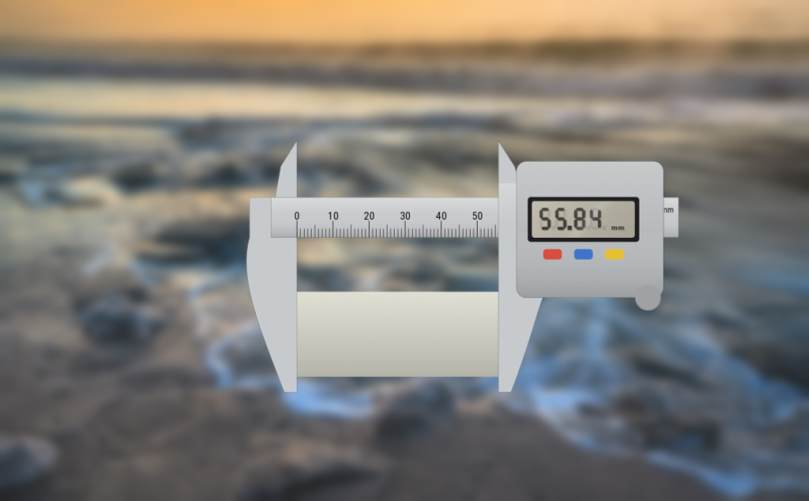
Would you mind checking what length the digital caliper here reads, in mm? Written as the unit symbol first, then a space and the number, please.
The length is mm 55.84
